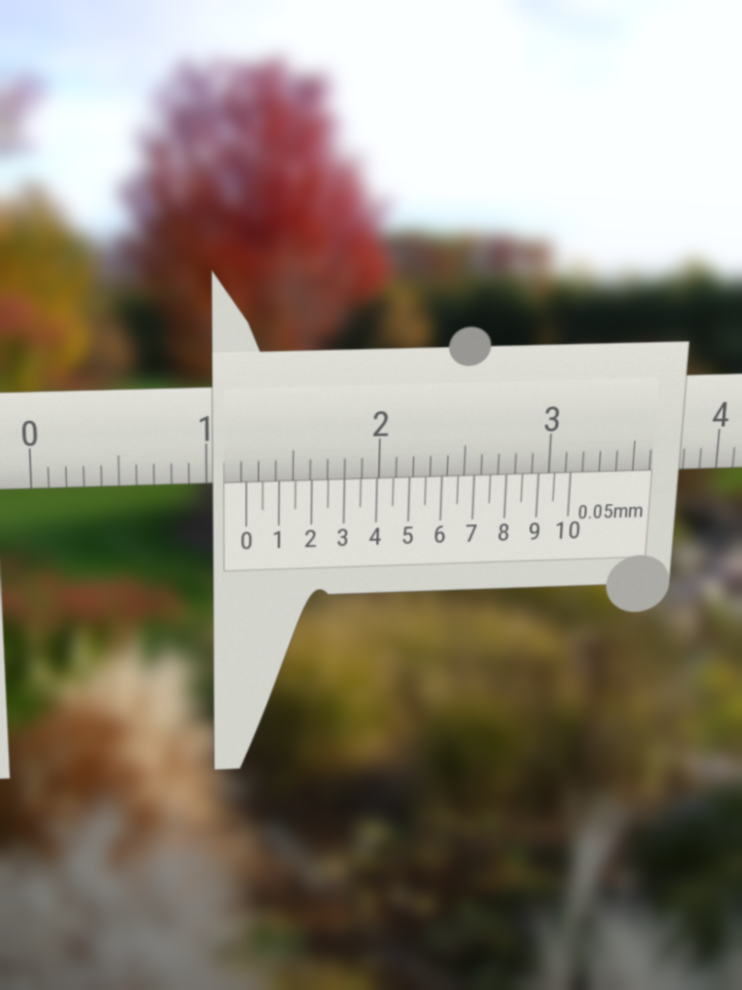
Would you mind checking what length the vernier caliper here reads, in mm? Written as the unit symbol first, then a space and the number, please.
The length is mm 12.3
